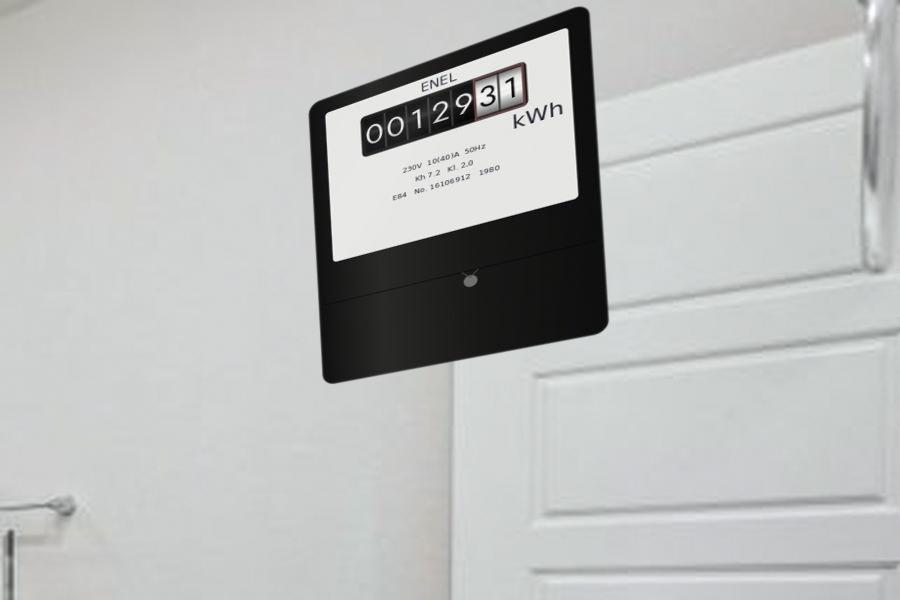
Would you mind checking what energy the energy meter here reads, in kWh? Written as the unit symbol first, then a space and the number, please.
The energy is kWh 129.31
